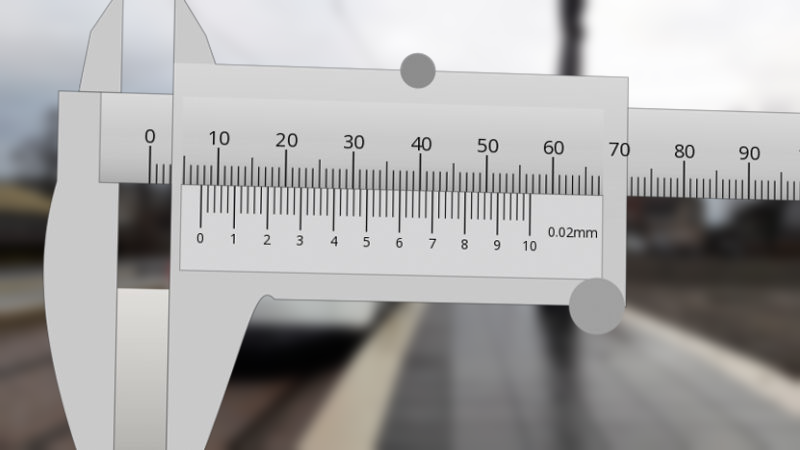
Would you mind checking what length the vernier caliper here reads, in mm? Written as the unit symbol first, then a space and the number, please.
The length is mm 7.6
